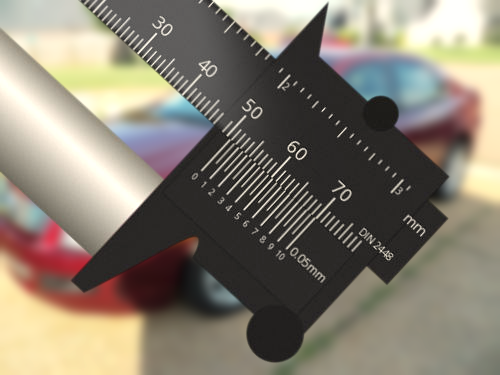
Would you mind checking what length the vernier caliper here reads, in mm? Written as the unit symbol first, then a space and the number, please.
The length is mm 50.8
